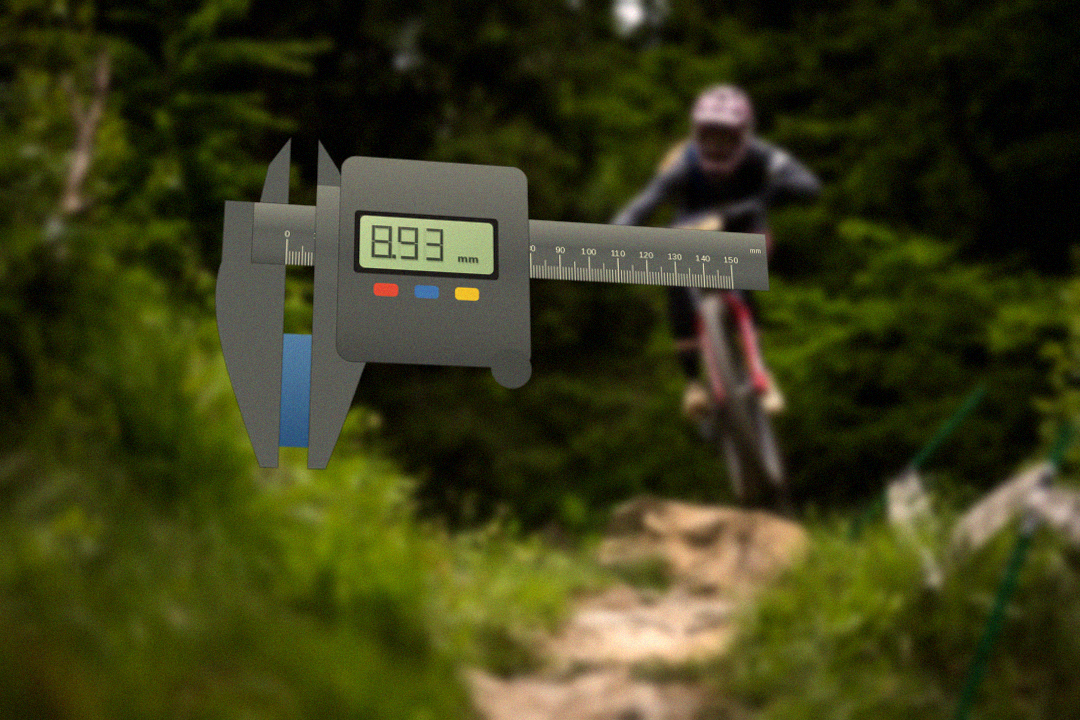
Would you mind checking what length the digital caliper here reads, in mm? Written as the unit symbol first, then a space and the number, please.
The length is mm 8.93
